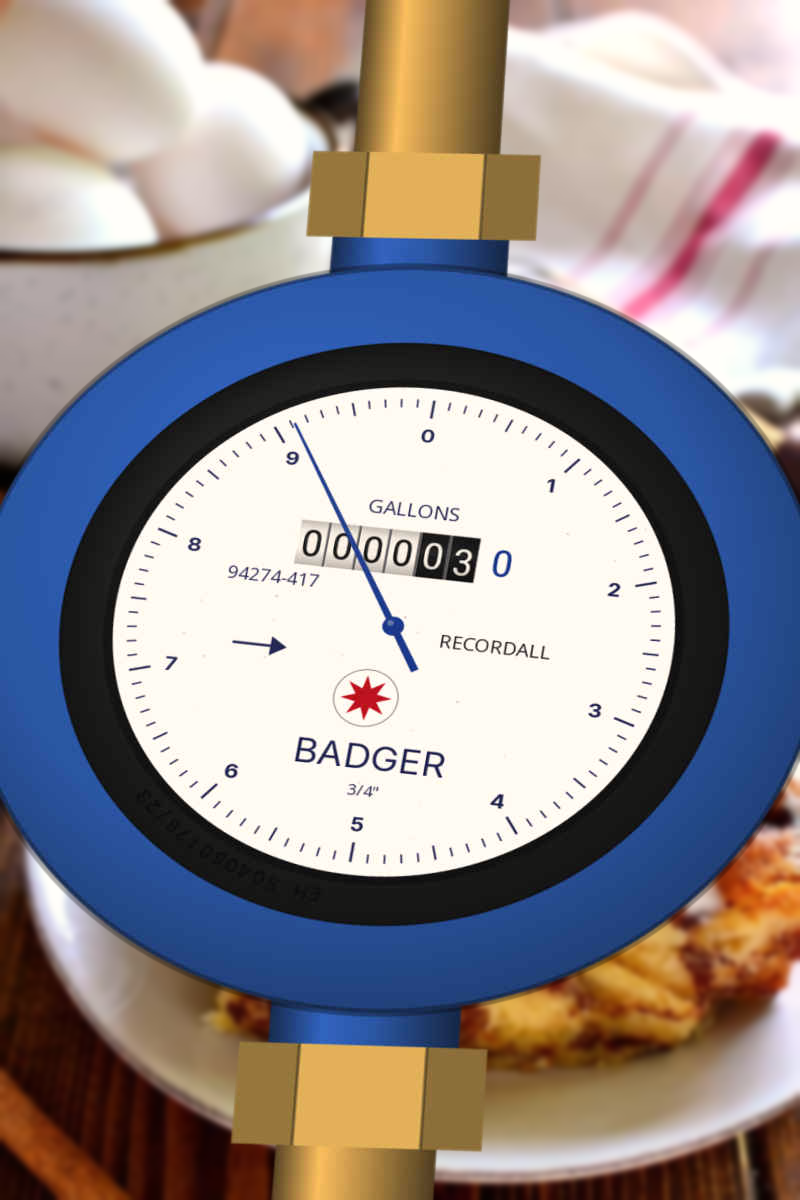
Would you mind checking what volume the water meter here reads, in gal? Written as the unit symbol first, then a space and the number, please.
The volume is gal 29.1
